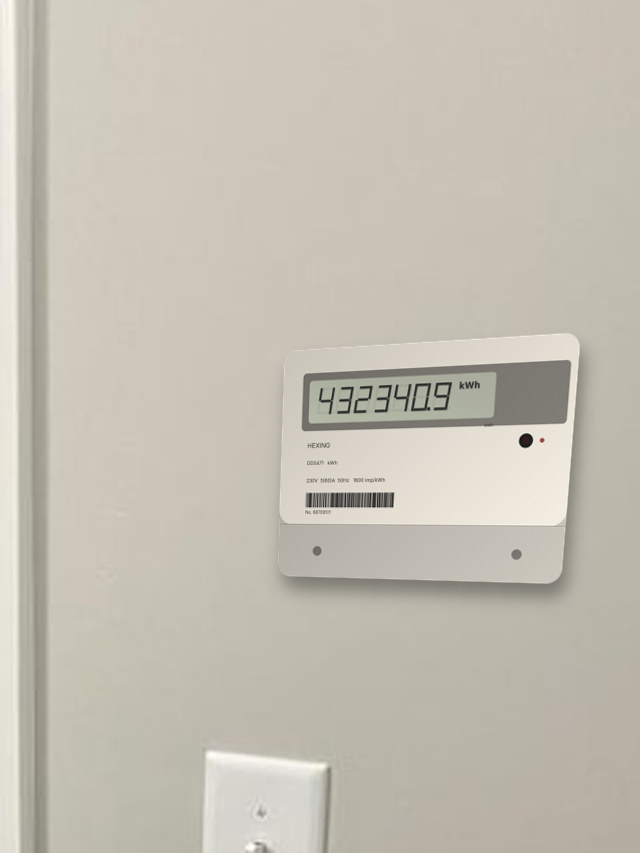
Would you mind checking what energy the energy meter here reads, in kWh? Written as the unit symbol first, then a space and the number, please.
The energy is kWh 432340.9
